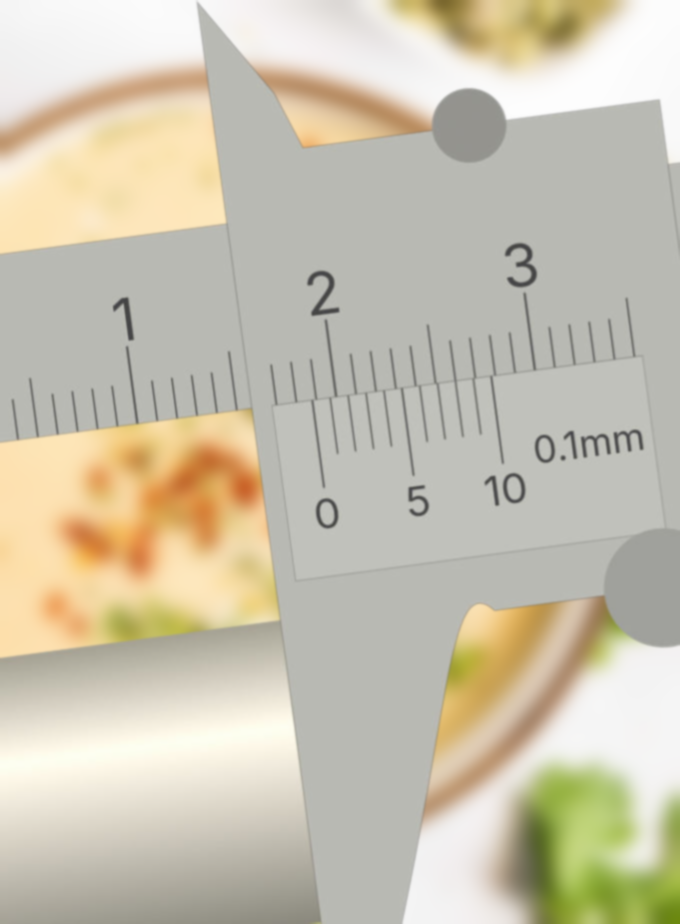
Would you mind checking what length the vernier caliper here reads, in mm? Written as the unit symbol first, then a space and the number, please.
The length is mm 18.8
